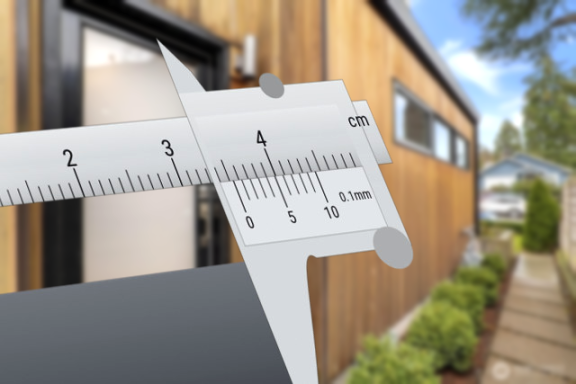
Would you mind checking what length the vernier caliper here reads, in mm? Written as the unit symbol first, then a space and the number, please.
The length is mm 35.4
